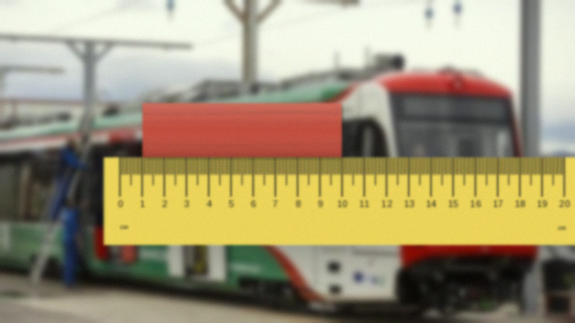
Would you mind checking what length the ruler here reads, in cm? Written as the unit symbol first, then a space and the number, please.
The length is cm 9
